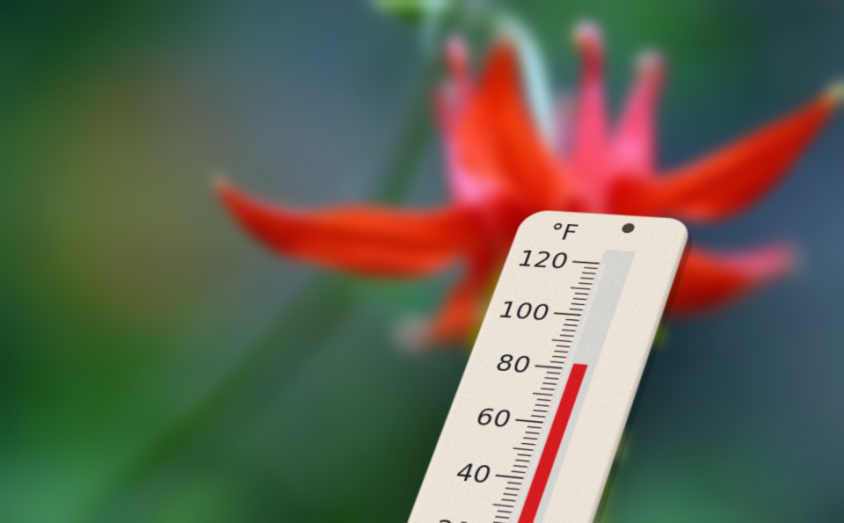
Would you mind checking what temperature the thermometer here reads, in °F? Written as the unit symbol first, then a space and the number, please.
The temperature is °F 82
